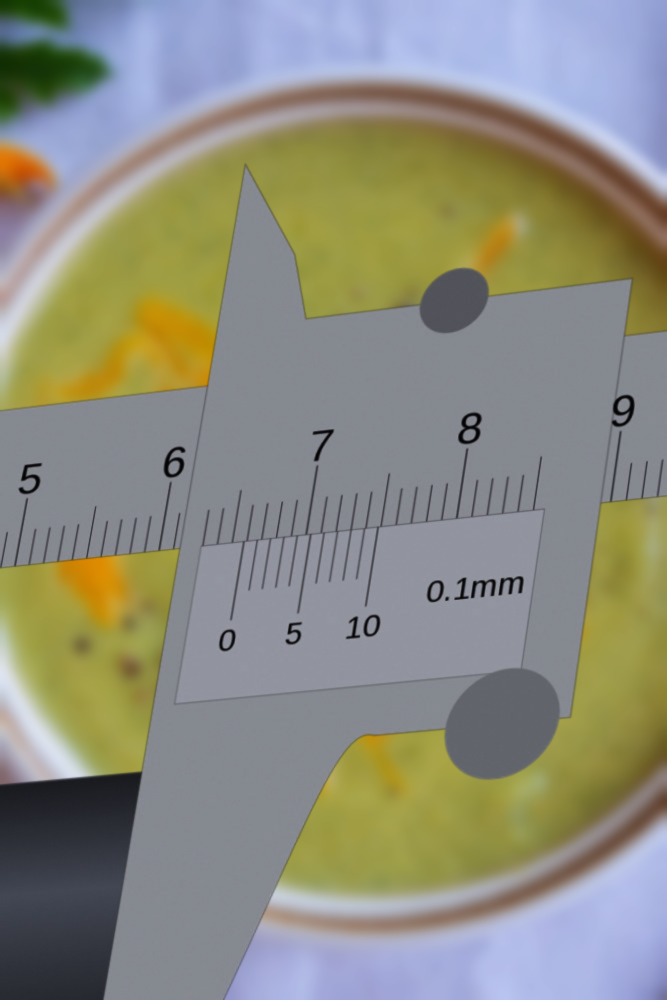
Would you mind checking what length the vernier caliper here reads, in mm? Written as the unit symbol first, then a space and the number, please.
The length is mm 65.8
